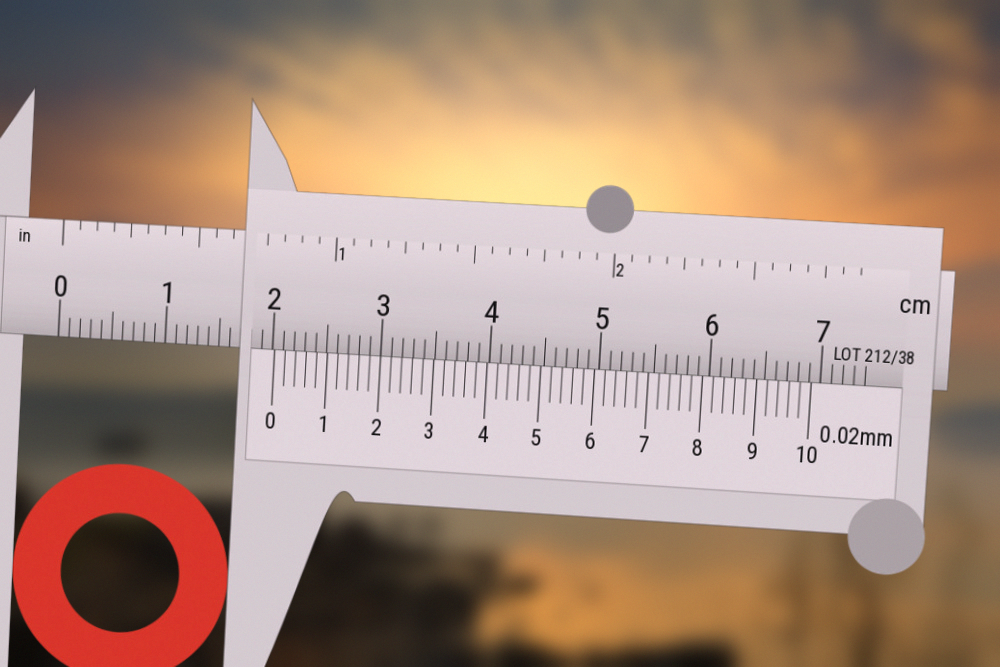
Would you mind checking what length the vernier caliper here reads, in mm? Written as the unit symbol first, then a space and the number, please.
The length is mm 20.2
